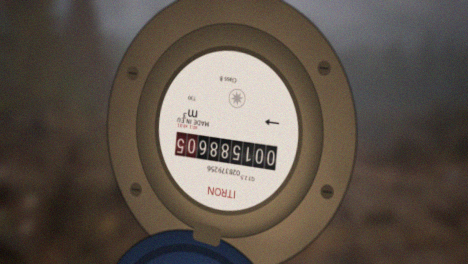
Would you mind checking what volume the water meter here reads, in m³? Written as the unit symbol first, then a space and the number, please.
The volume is m³ 15886.05
